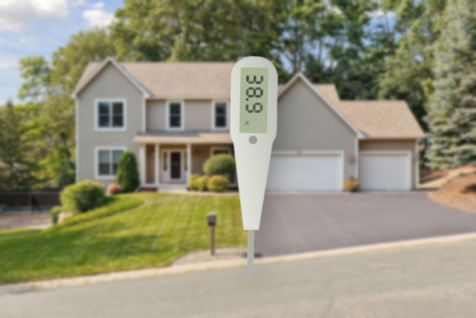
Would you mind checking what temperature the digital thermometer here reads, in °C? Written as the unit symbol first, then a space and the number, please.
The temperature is °C 38.9
